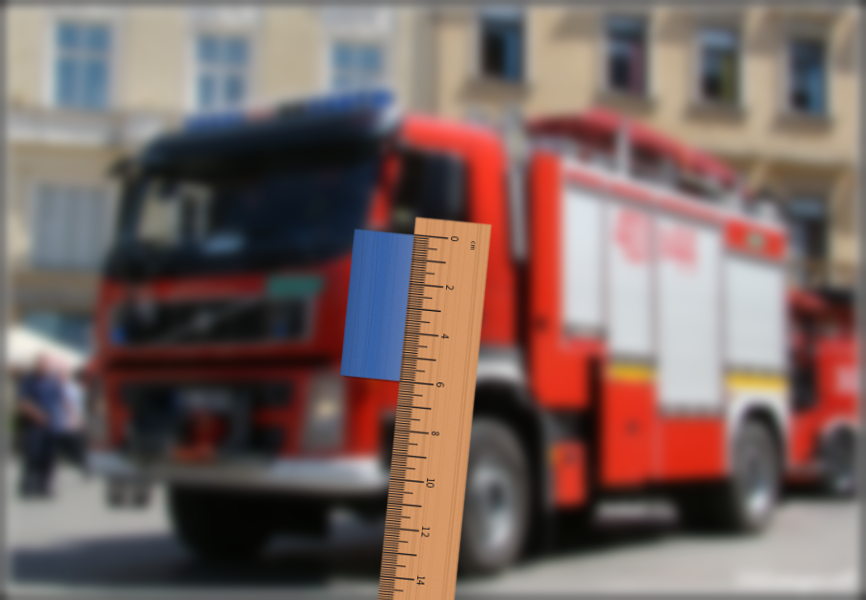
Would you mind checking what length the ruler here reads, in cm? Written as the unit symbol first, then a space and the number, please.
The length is cm 6
